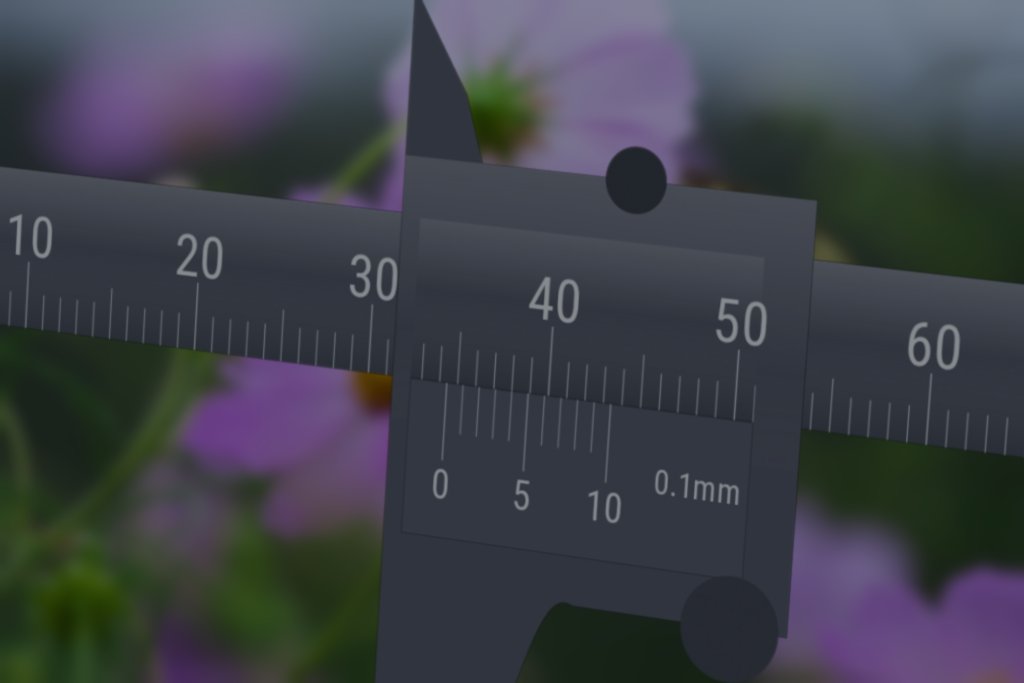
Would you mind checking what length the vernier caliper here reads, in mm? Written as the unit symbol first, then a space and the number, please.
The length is mm 34.4
